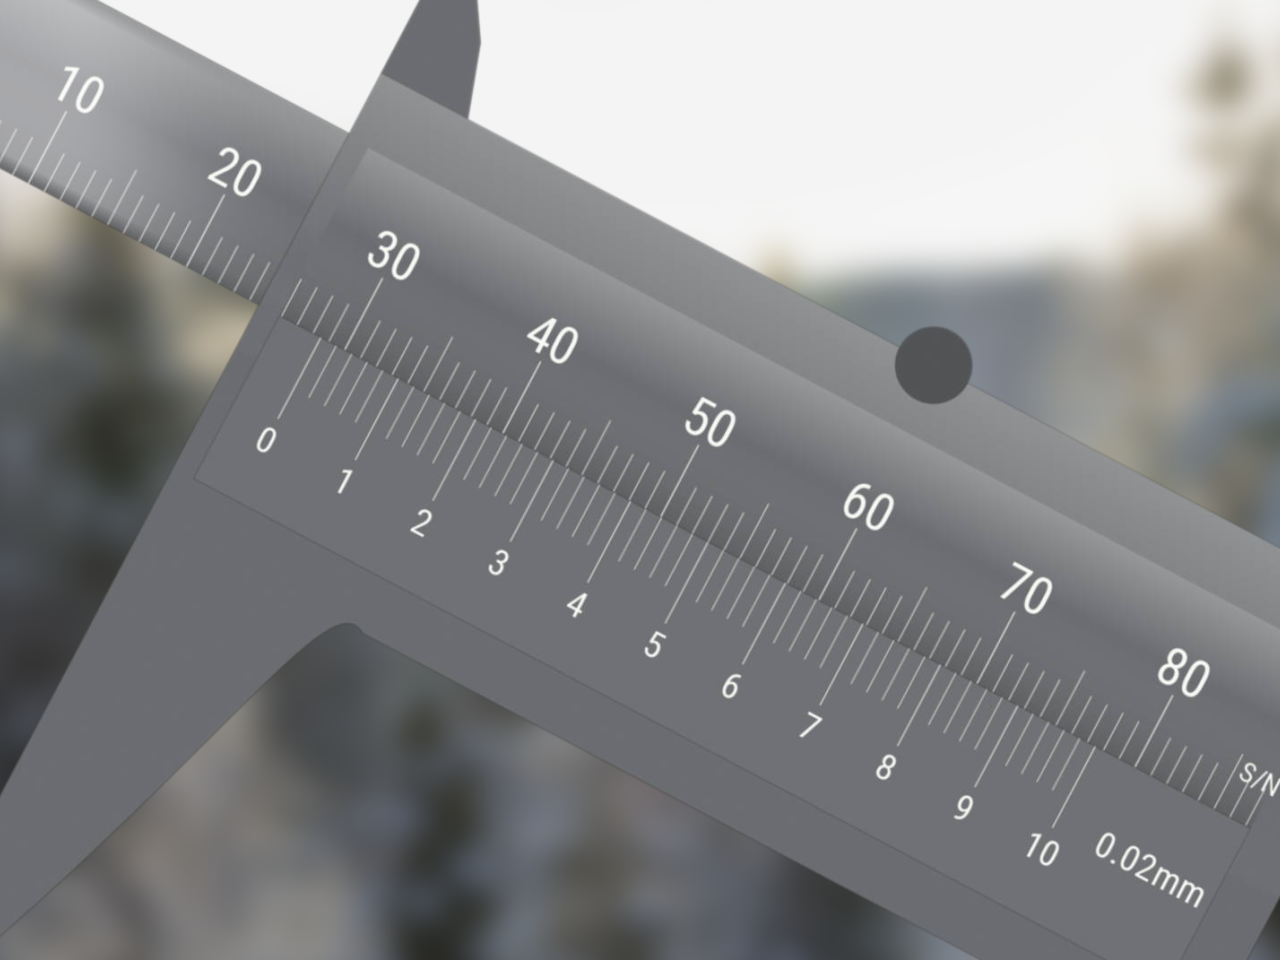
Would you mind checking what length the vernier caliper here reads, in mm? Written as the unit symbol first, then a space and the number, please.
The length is mm 28.5
